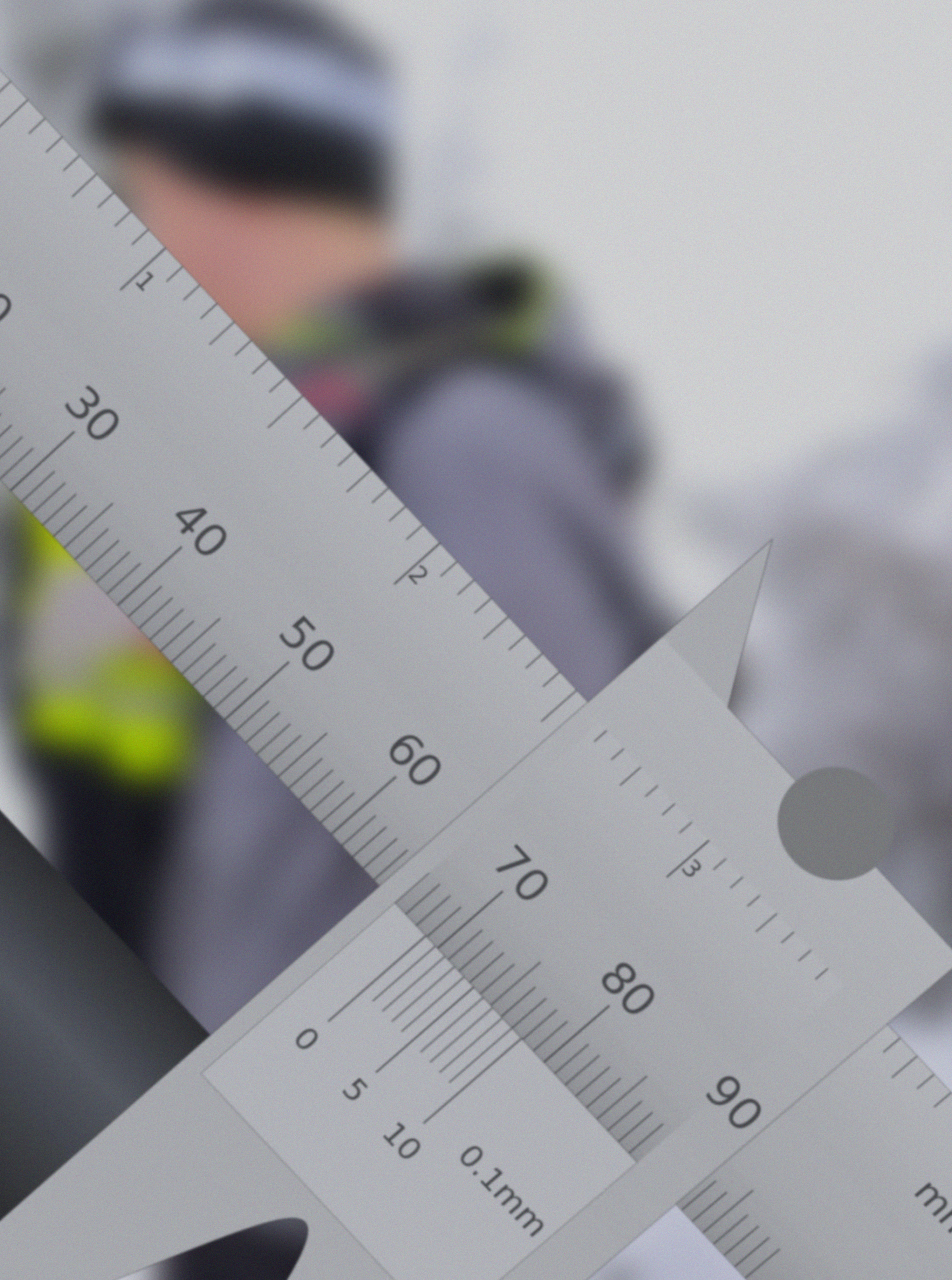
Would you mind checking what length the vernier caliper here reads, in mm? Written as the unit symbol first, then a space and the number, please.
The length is mm 68.9
